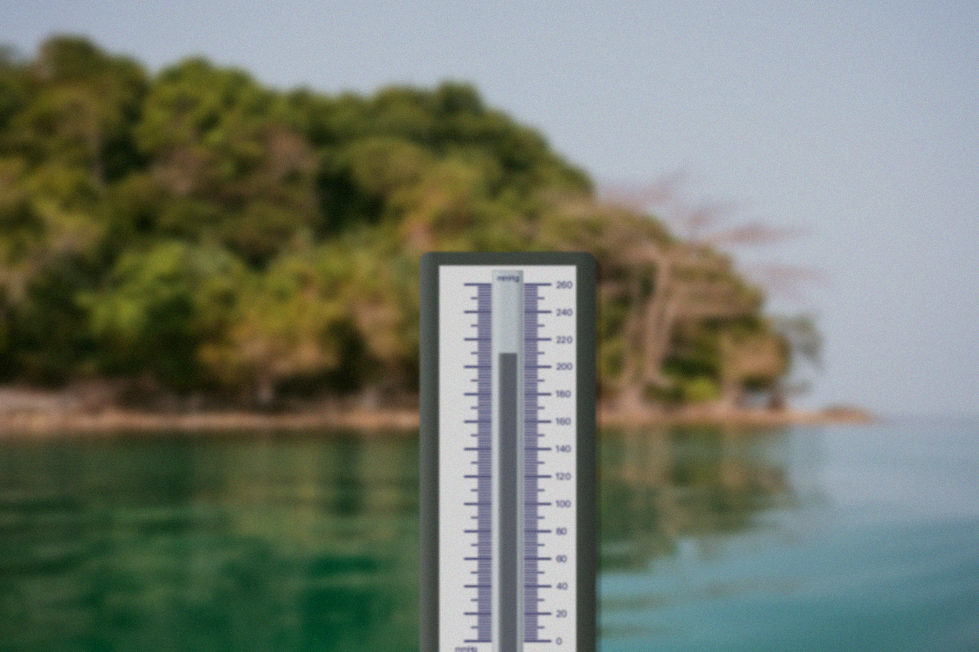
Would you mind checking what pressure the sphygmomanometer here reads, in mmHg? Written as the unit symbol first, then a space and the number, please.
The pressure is mmHg 210
